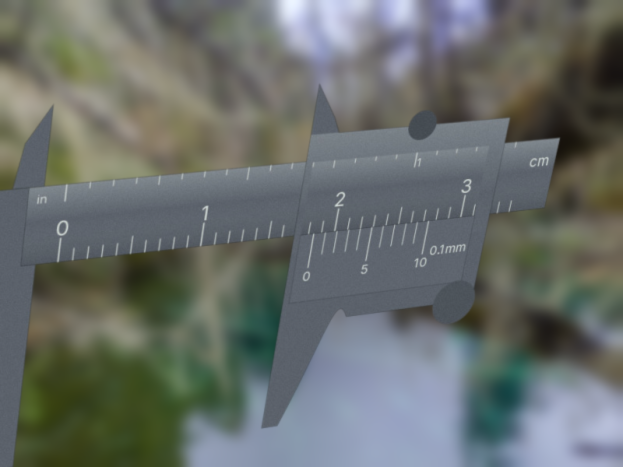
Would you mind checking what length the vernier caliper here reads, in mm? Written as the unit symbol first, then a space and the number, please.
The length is mm 18.4
